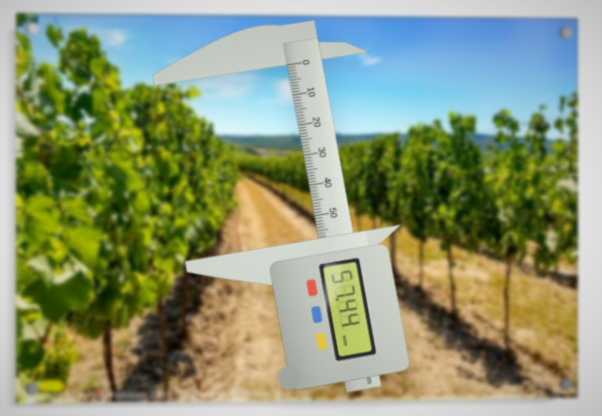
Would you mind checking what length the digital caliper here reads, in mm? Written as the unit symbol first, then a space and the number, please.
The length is mm 57.44
